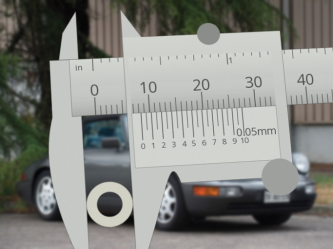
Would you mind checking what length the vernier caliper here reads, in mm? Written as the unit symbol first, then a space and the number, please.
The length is mm 8.4
